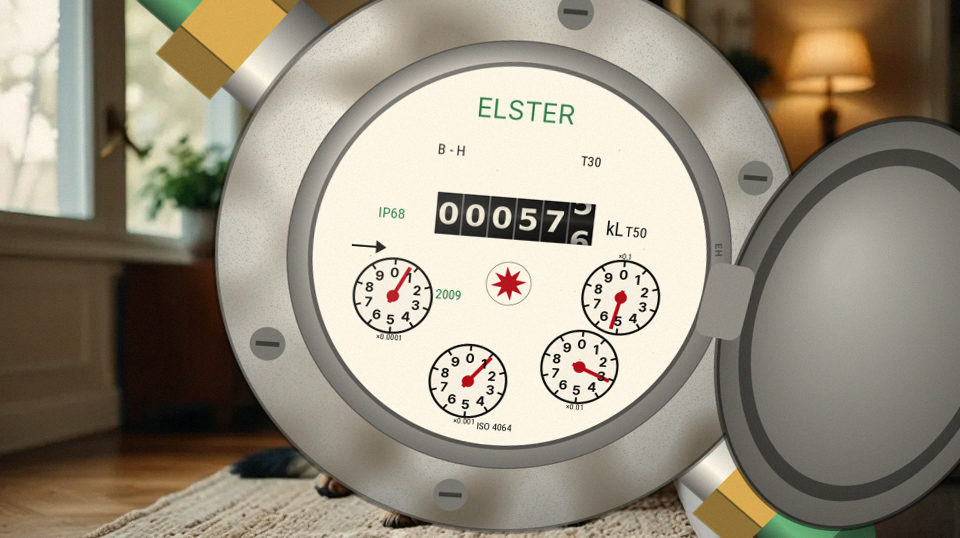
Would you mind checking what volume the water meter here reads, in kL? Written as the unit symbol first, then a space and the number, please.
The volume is kL 575.5310
